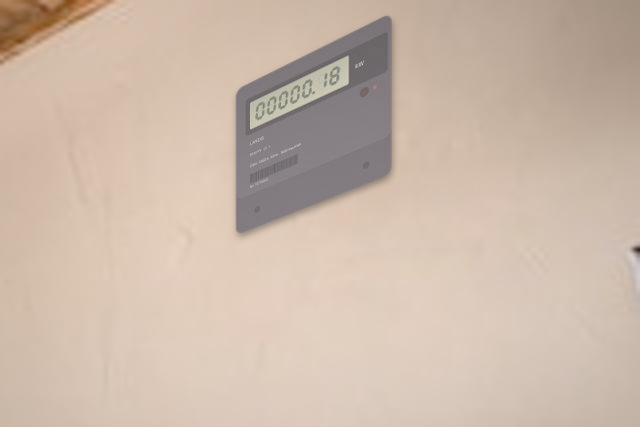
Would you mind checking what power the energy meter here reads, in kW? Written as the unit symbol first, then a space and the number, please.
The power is kW 0.18
